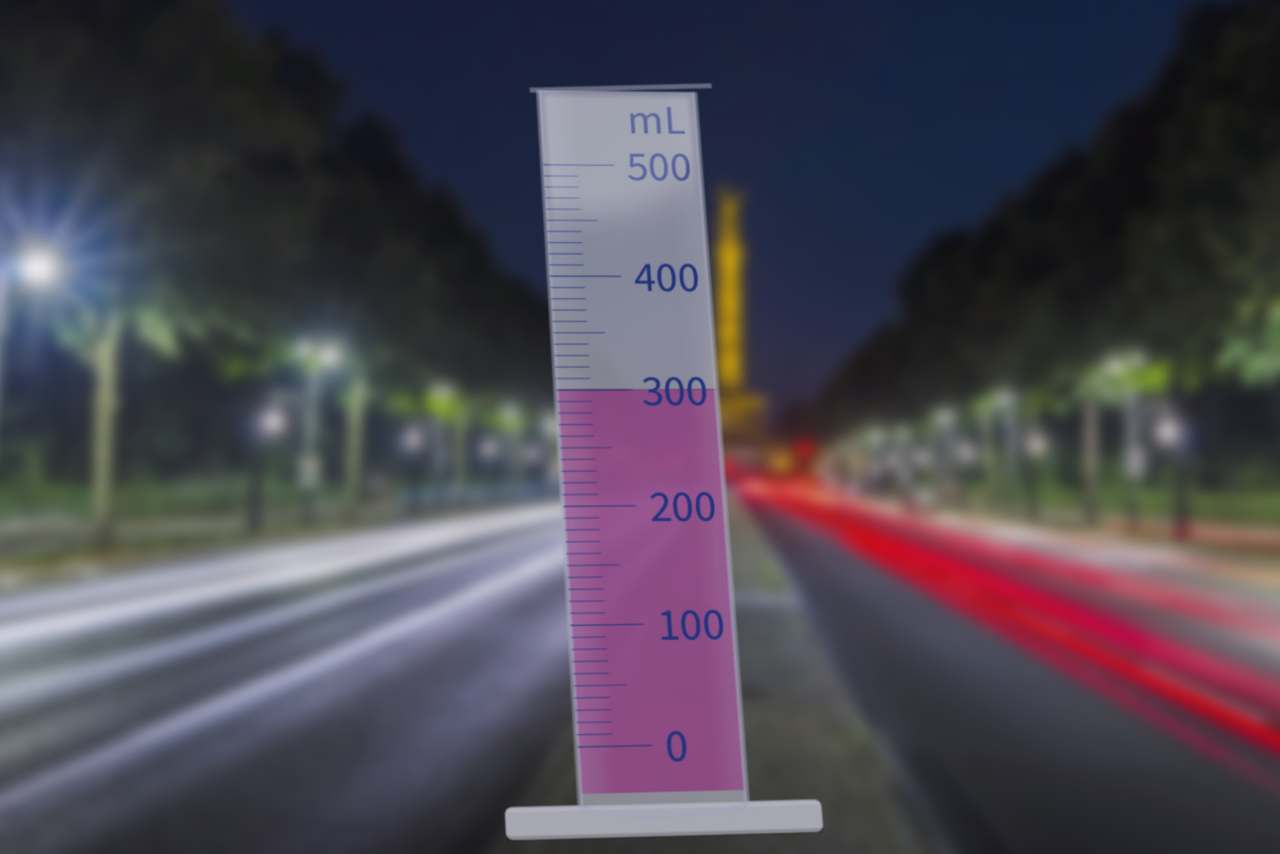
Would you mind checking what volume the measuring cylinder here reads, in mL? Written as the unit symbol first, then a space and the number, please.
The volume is mL 300
